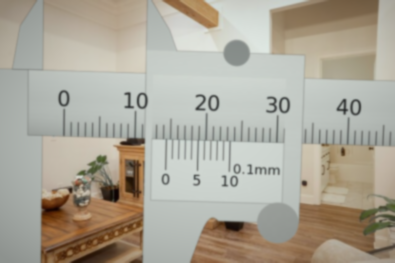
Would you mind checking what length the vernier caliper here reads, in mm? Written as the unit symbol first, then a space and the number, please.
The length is mm 14.4
